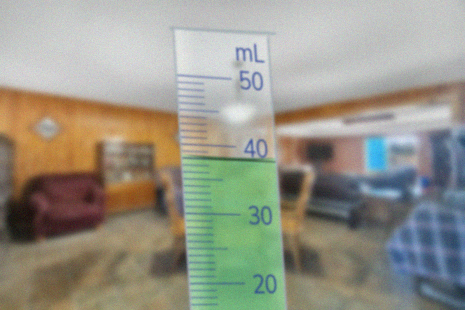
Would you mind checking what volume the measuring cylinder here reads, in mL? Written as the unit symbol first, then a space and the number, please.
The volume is mL 38
